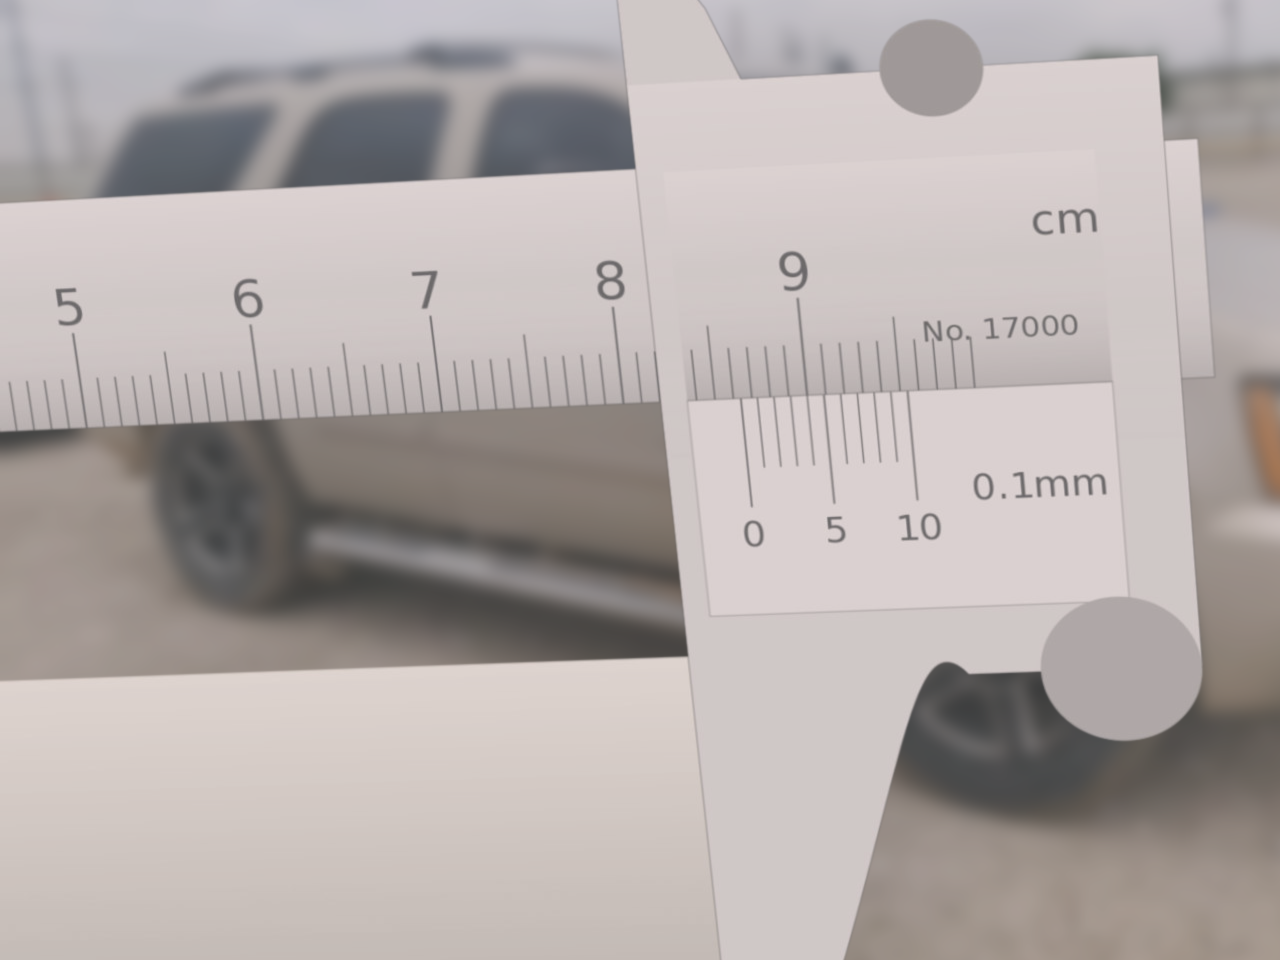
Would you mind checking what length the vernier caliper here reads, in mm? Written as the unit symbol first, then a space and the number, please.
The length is mm 86.4
